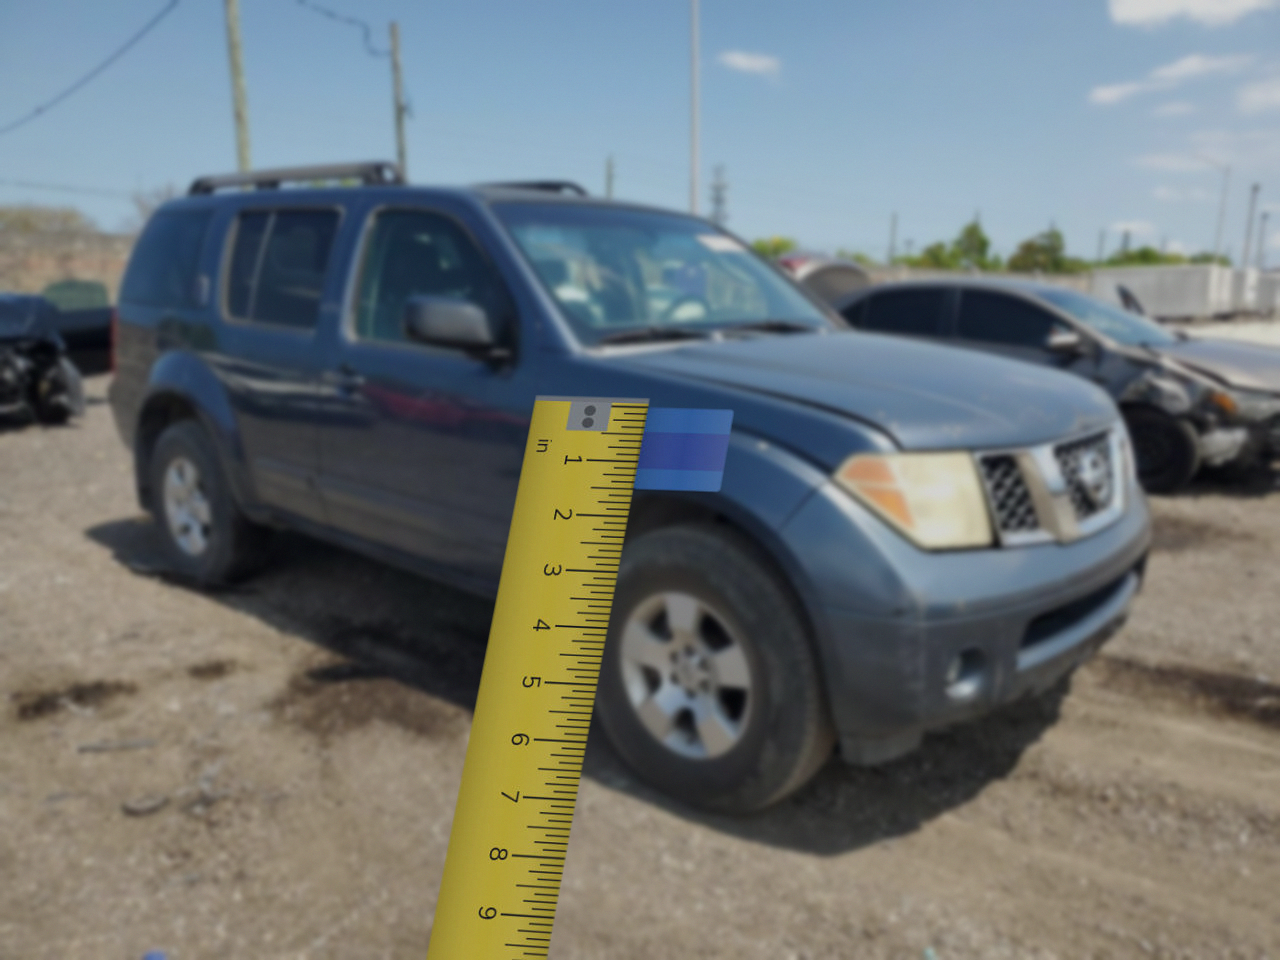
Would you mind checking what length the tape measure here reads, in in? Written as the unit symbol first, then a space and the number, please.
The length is in 1.5
